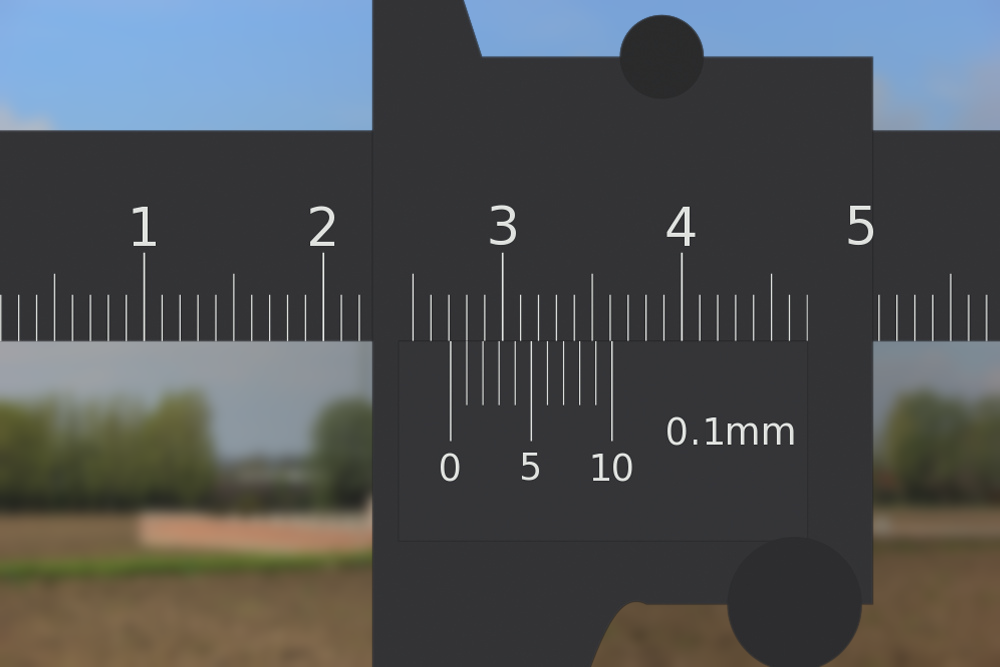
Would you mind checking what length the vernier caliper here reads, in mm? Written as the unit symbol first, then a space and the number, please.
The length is mm 27.1
